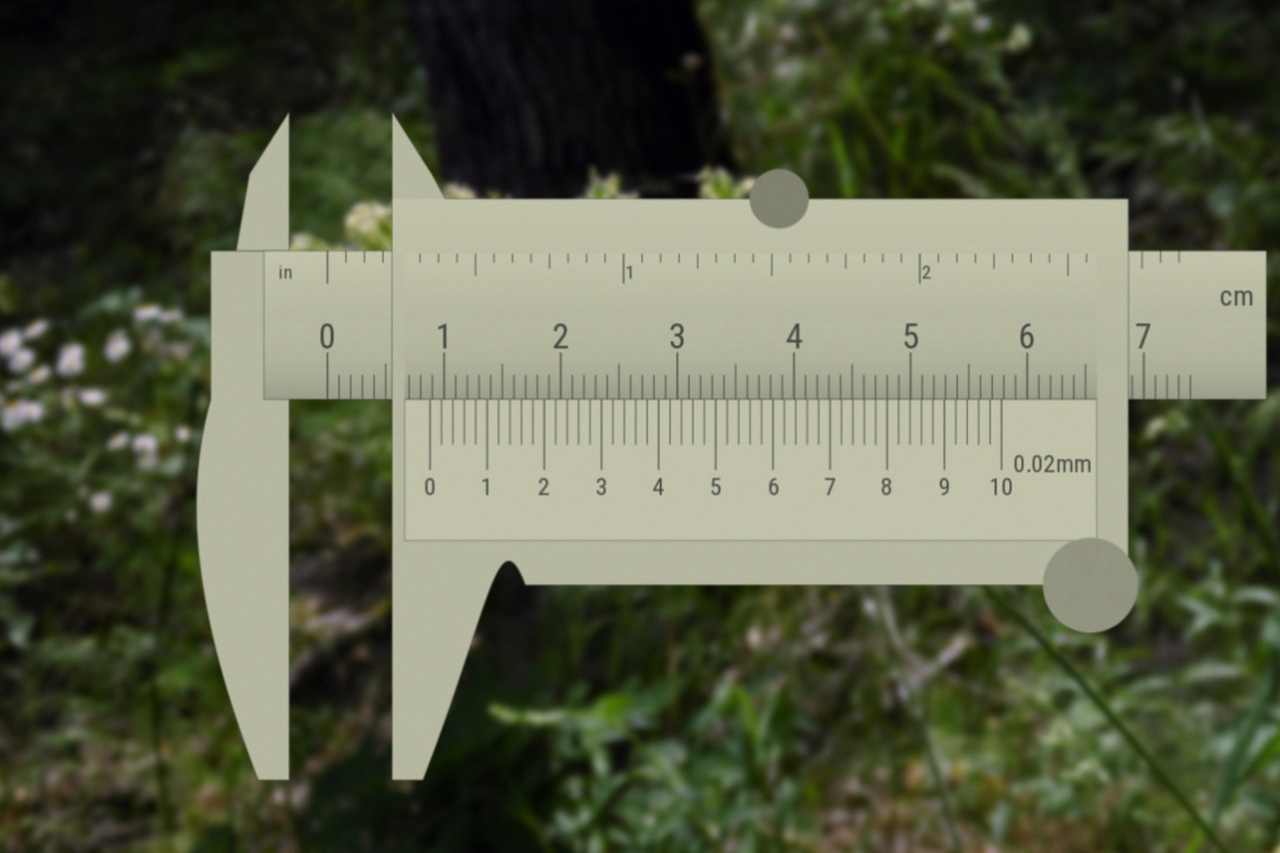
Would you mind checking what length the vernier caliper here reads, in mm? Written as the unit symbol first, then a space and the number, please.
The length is mm 8.8
